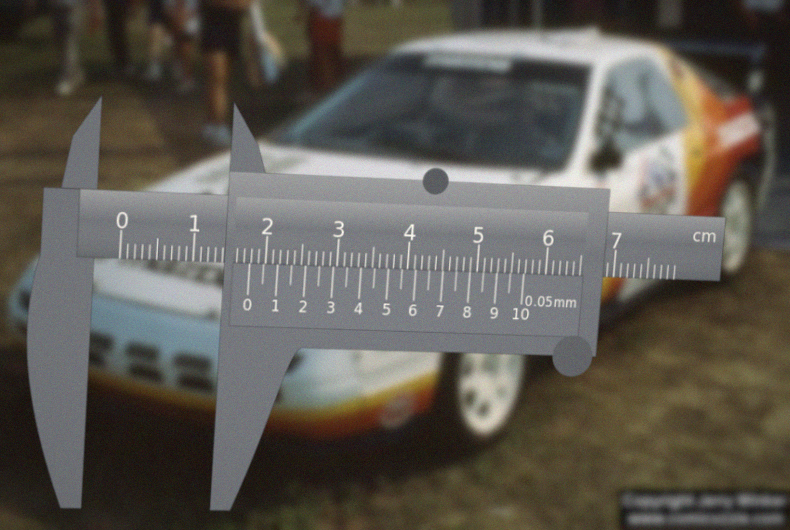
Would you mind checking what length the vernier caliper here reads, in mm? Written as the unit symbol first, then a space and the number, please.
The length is mm 17.8
